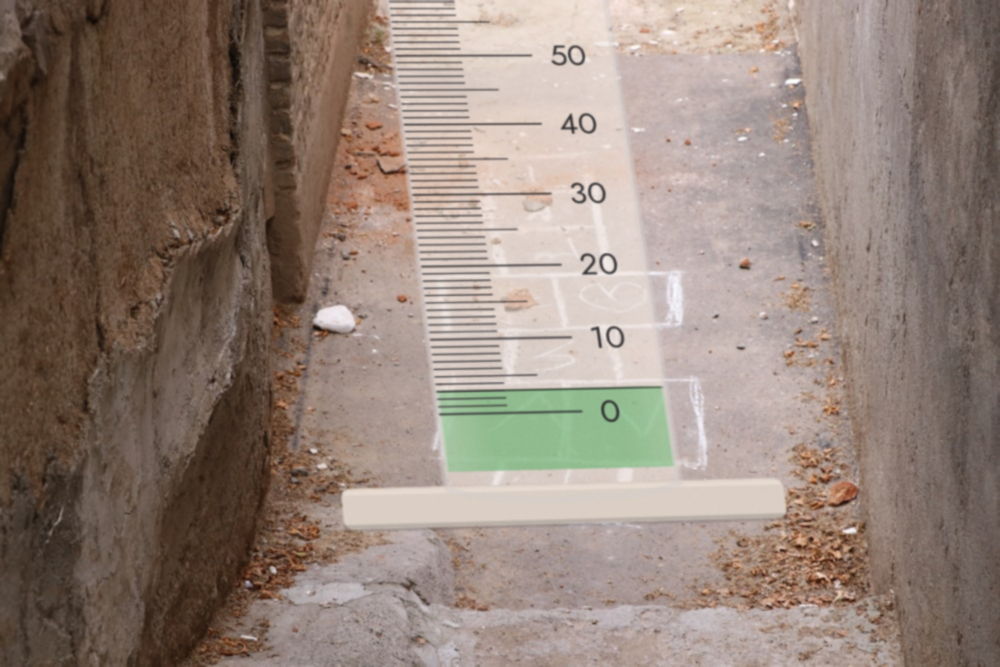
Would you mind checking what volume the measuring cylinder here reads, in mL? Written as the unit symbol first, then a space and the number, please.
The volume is mL 3
